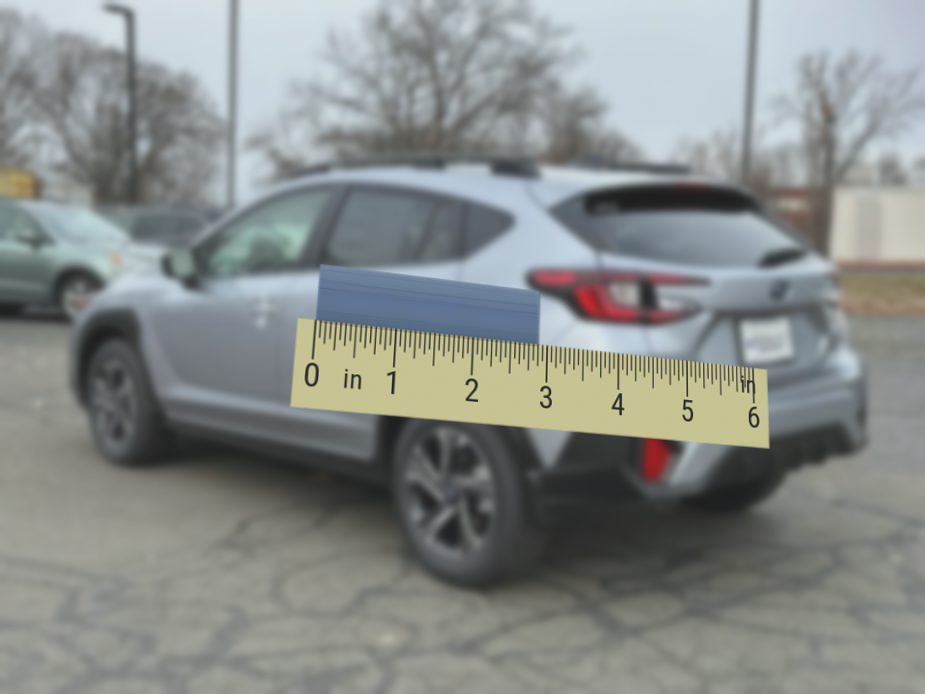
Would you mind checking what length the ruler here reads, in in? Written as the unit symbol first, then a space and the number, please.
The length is in 2.875
